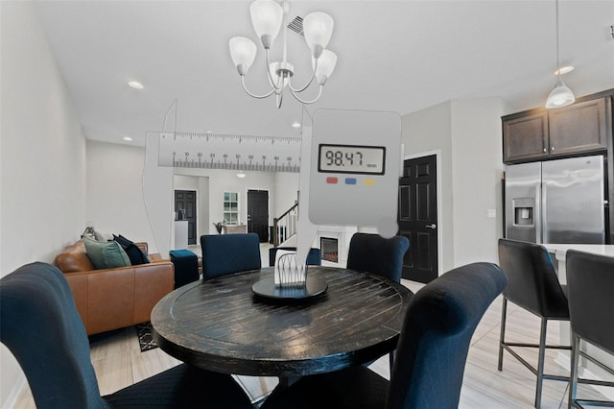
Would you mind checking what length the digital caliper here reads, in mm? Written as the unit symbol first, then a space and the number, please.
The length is mm 98.47
